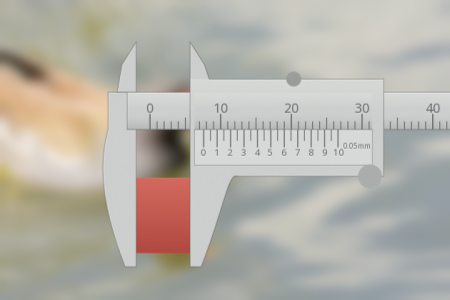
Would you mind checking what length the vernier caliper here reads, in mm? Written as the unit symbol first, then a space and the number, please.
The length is mm 7.6
